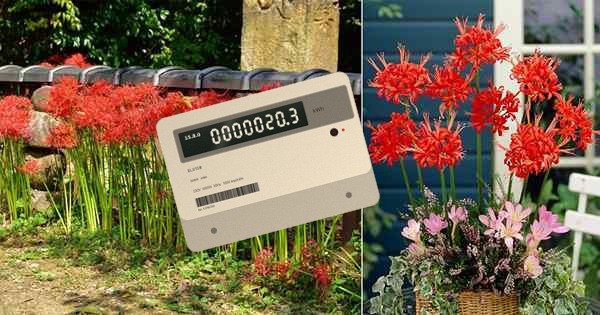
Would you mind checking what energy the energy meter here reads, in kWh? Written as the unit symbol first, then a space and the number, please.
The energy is kWh 20.3
